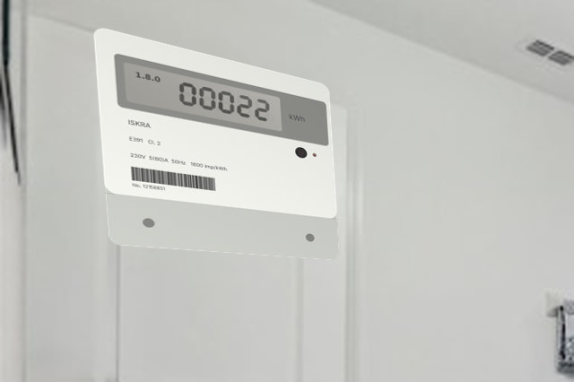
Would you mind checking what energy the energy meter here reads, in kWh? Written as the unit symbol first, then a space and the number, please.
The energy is kWh 22
